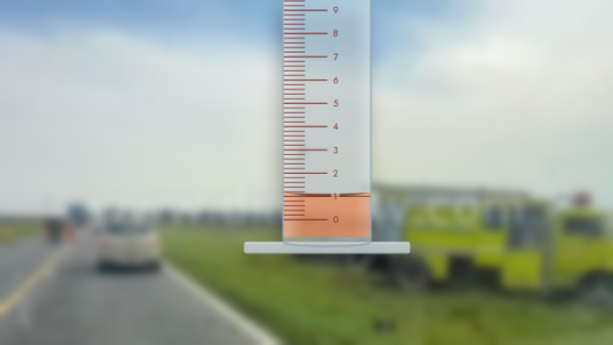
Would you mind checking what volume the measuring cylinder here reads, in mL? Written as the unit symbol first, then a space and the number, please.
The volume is mL 1
